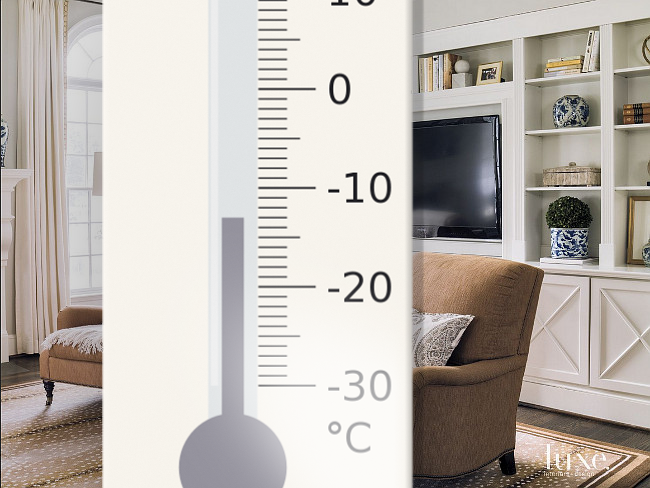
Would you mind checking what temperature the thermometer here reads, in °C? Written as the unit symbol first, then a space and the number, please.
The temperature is °C -13
